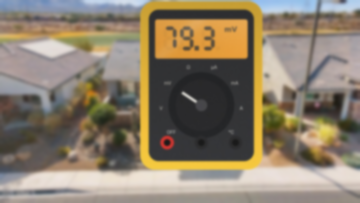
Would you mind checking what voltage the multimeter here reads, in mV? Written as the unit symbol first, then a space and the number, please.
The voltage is mV 79.3
